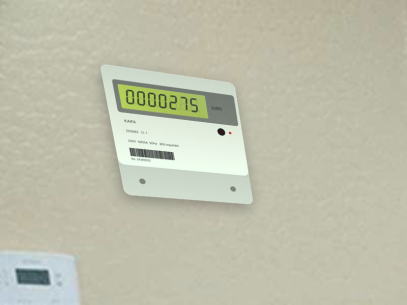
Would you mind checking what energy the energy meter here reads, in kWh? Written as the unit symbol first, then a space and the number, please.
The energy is kWh 275
